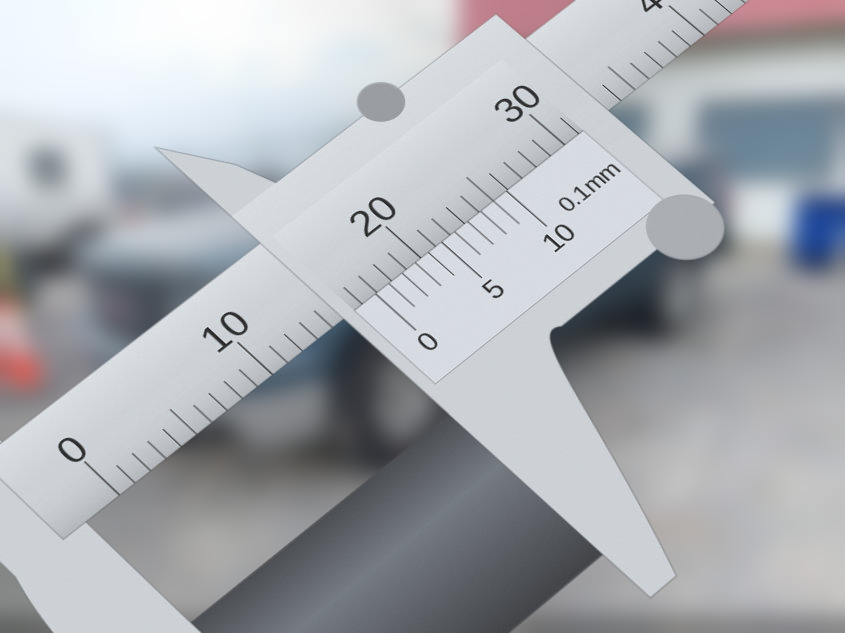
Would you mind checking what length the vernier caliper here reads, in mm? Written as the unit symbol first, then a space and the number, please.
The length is mm 16.9
